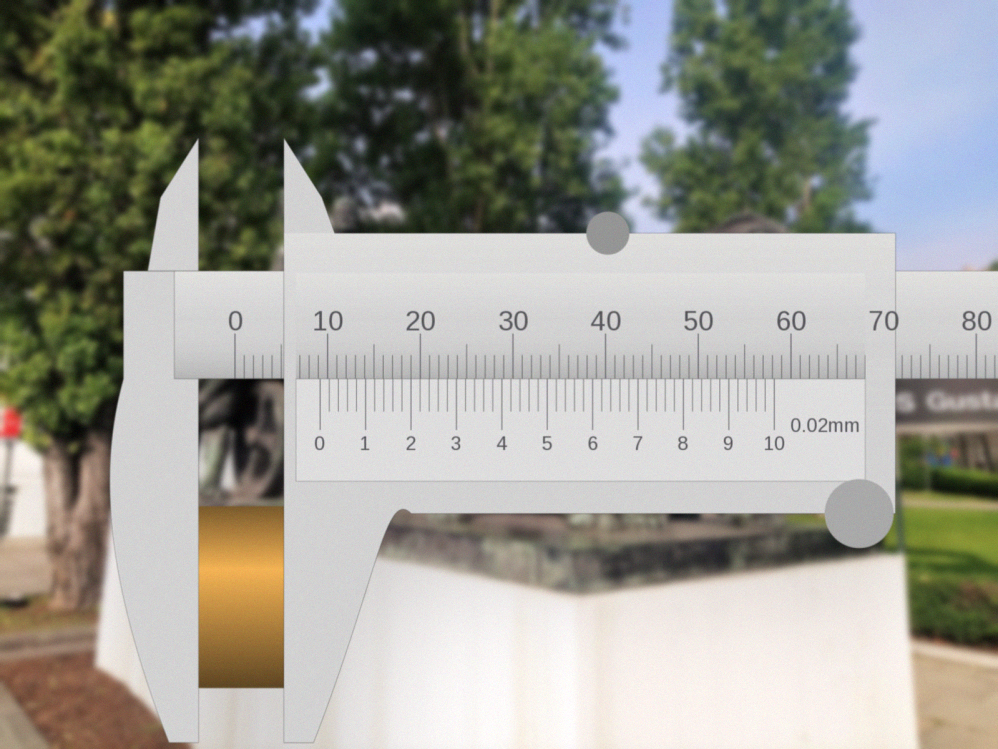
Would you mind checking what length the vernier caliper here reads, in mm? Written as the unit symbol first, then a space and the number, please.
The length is mm 9.2
